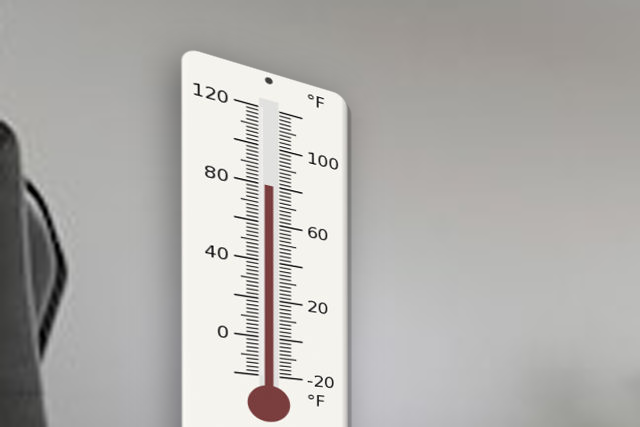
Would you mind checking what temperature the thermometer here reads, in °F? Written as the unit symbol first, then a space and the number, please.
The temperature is °F 80
